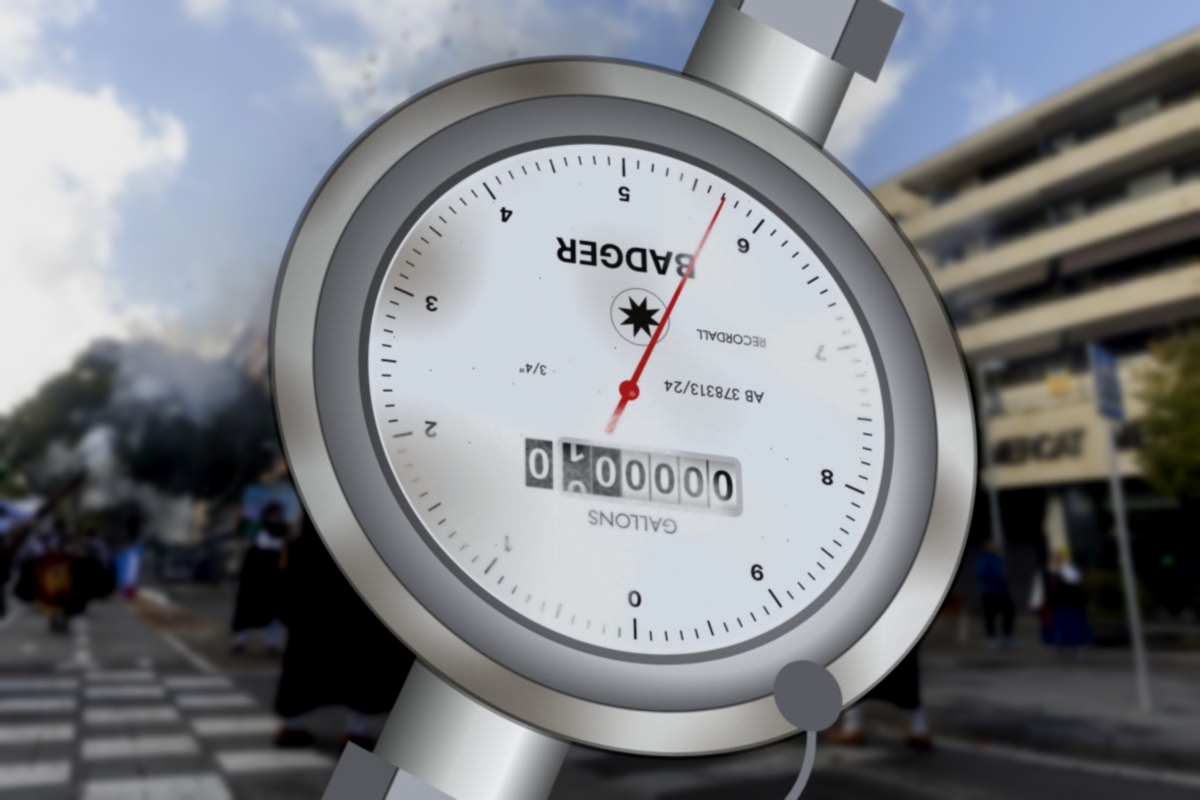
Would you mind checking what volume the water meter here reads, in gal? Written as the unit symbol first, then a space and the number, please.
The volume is gal 5.7
